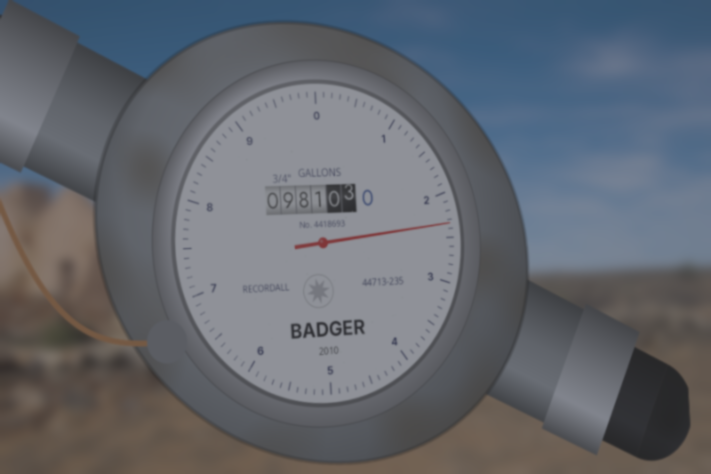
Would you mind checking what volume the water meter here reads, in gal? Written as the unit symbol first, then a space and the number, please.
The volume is gal 981032.3
